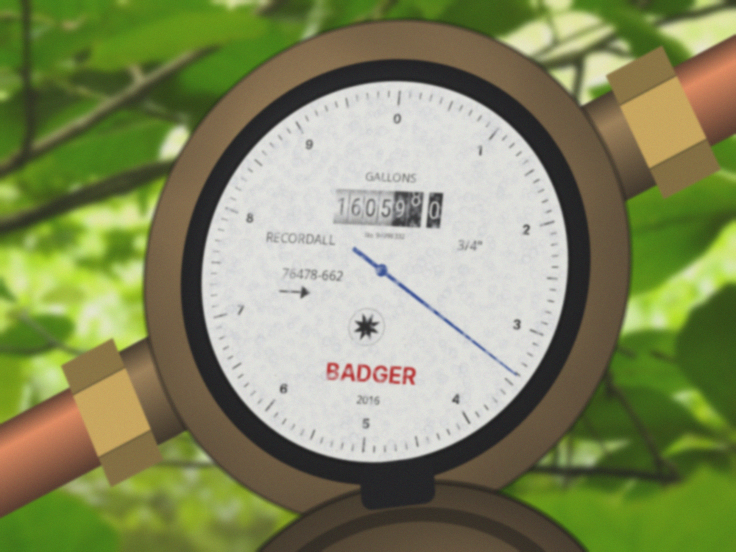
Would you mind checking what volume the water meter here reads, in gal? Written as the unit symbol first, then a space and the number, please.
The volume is gal 1605983.4
